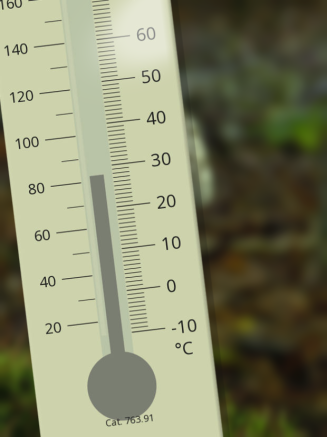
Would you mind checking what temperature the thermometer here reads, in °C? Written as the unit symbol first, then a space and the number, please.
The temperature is °C 28
